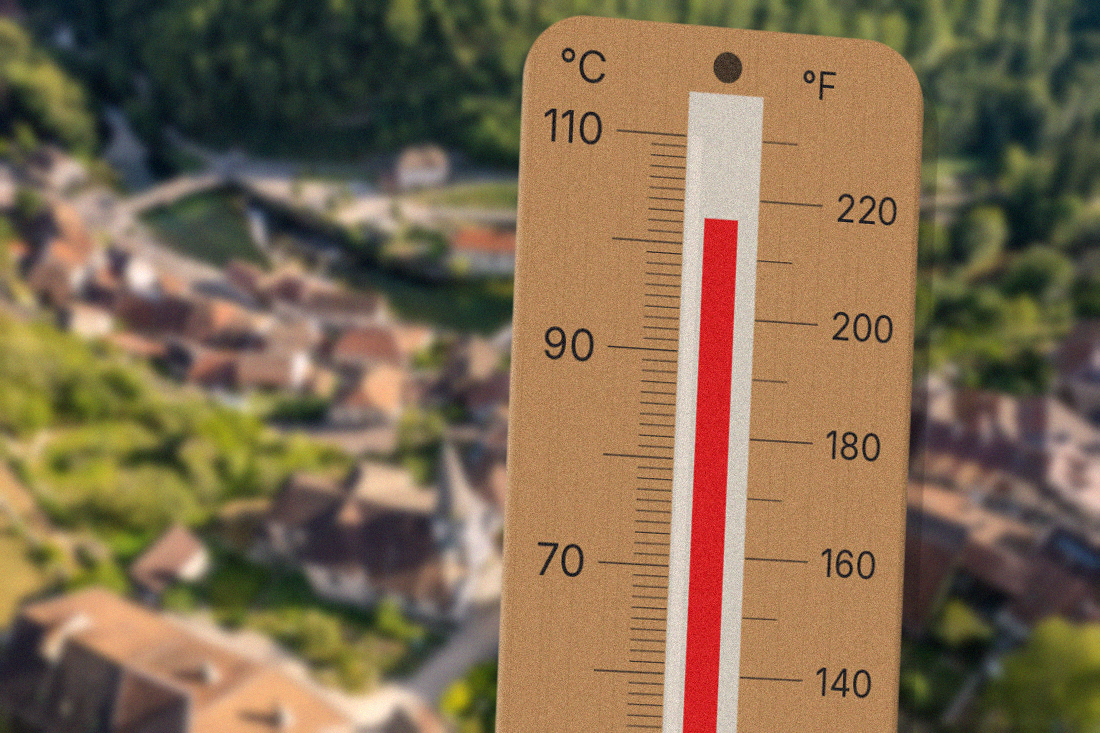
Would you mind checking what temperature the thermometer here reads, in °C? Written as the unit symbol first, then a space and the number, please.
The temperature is °C 102.5
